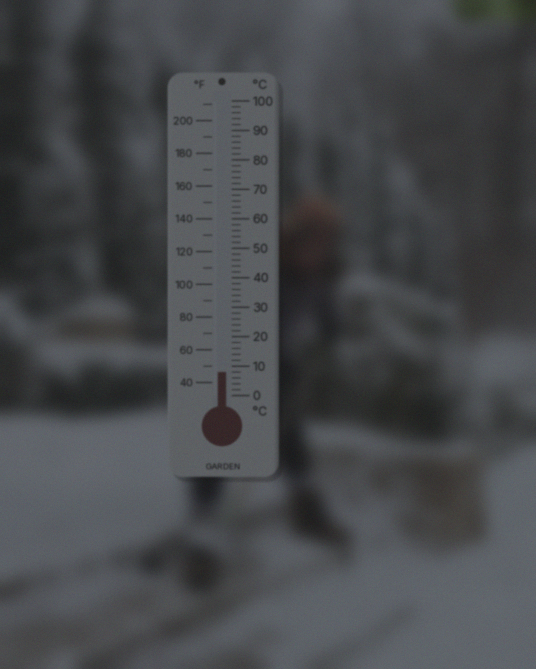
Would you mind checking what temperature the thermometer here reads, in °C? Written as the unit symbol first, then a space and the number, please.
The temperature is °C 8
